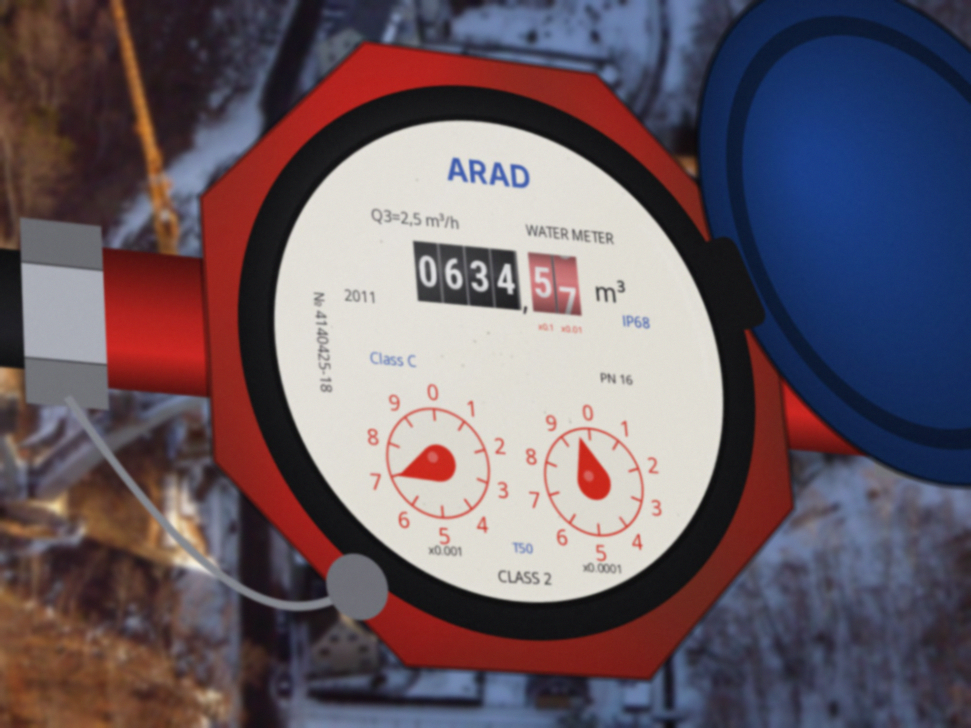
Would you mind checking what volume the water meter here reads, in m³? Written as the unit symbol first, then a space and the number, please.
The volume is m³ 634.5669
